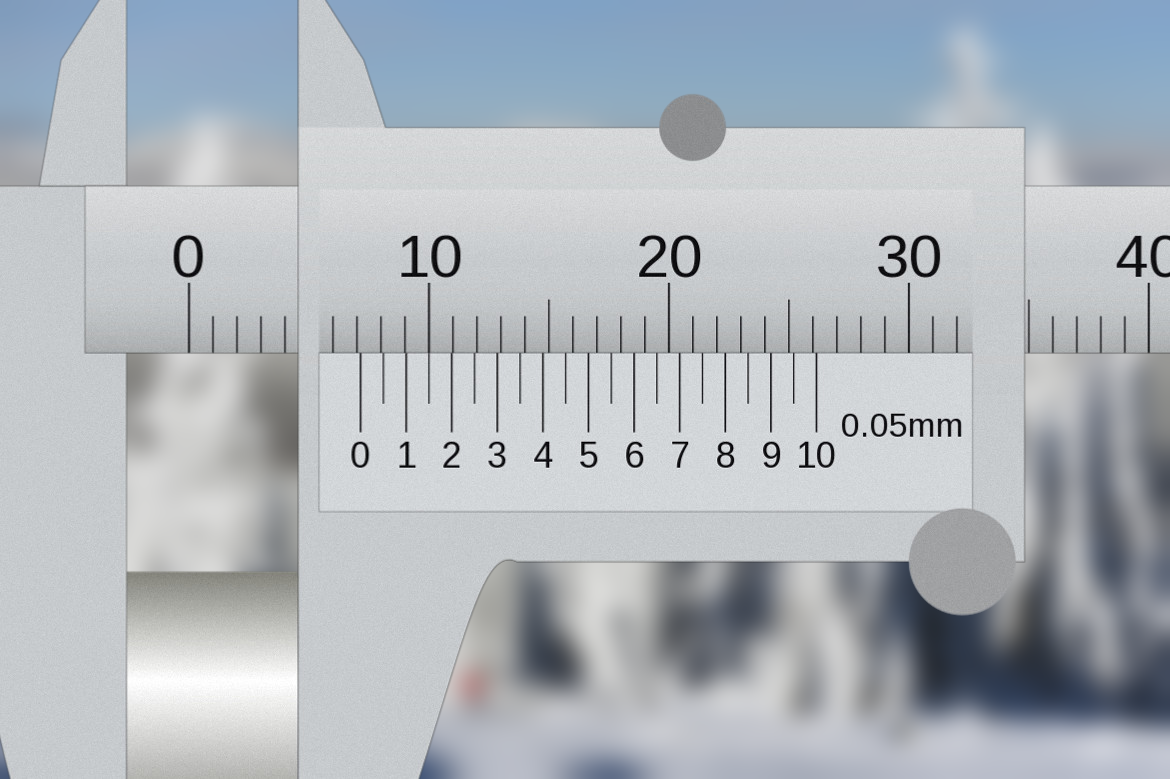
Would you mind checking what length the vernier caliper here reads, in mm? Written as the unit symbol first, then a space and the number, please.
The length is mm 7.15
